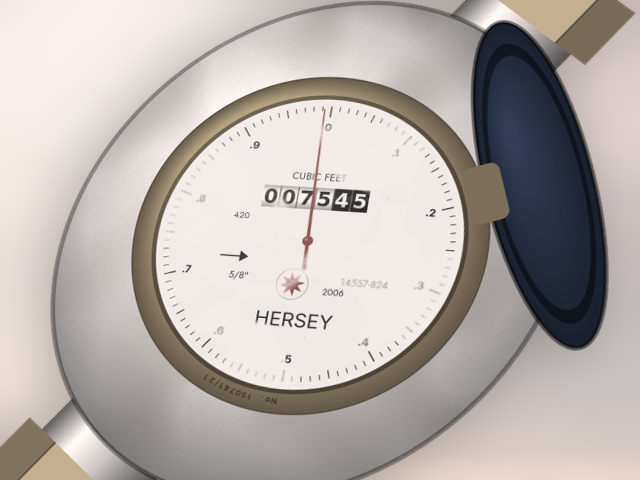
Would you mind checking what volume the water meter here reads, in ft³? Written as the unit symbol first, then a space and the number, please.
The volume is ft³ 7544.99
